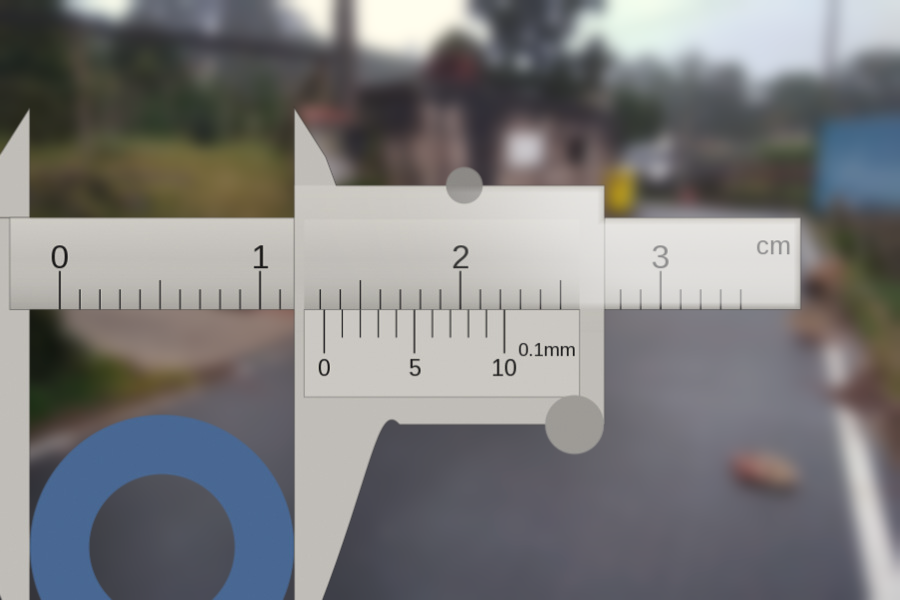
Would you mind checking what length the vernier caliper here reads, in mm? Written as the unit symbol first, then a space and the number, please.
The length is mm 13.2
